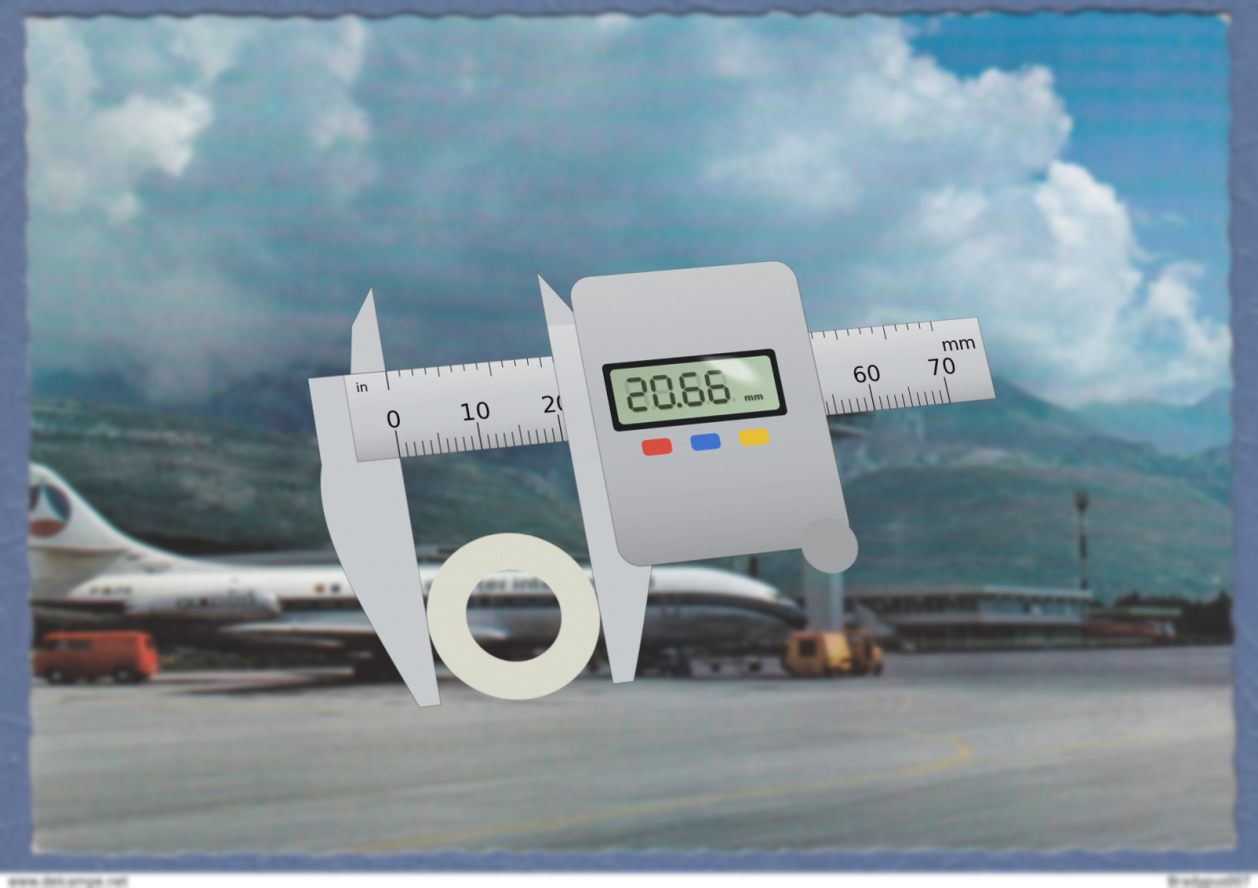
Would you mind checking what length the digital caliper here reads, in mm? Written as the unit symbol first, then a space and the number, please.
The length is mm 20.66
